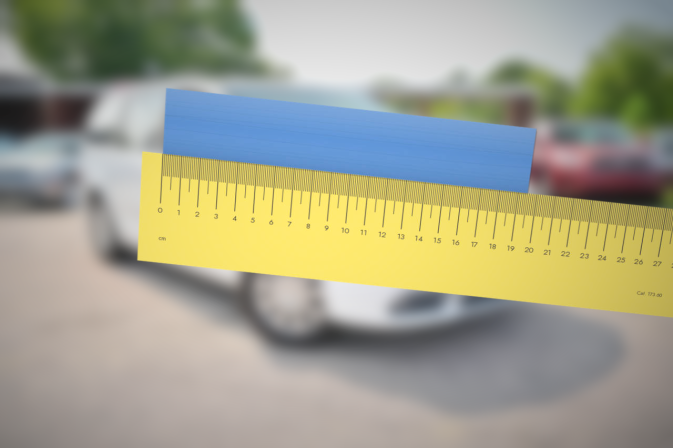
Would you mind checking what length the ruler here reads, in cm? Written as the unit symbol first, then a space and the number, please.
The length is cm 19.5
